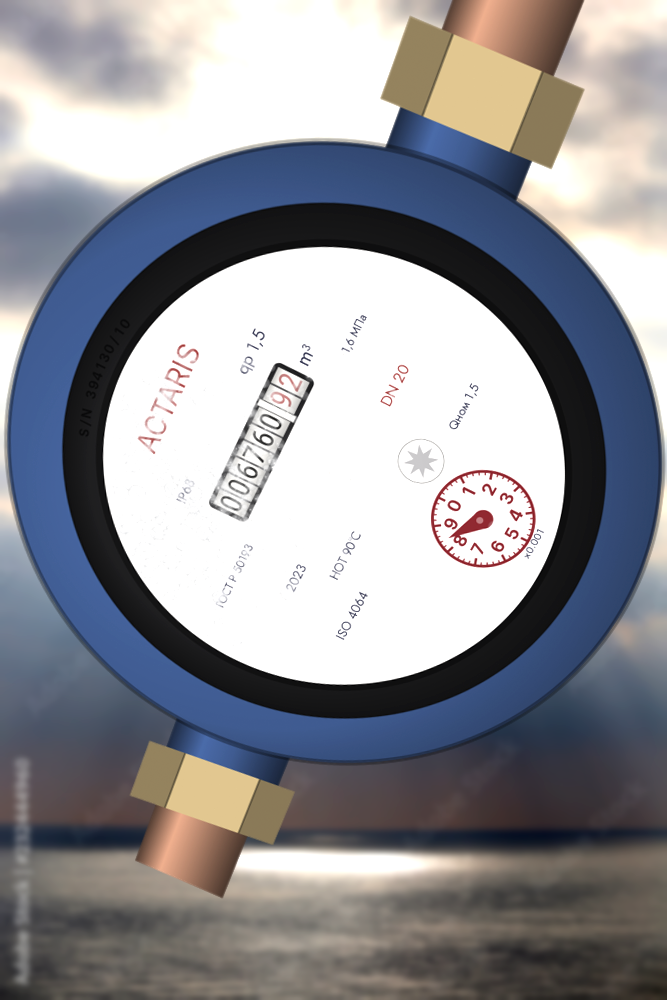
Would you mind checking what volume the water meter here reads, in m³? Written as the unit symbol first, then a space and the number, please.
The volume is m³ 6760.928
